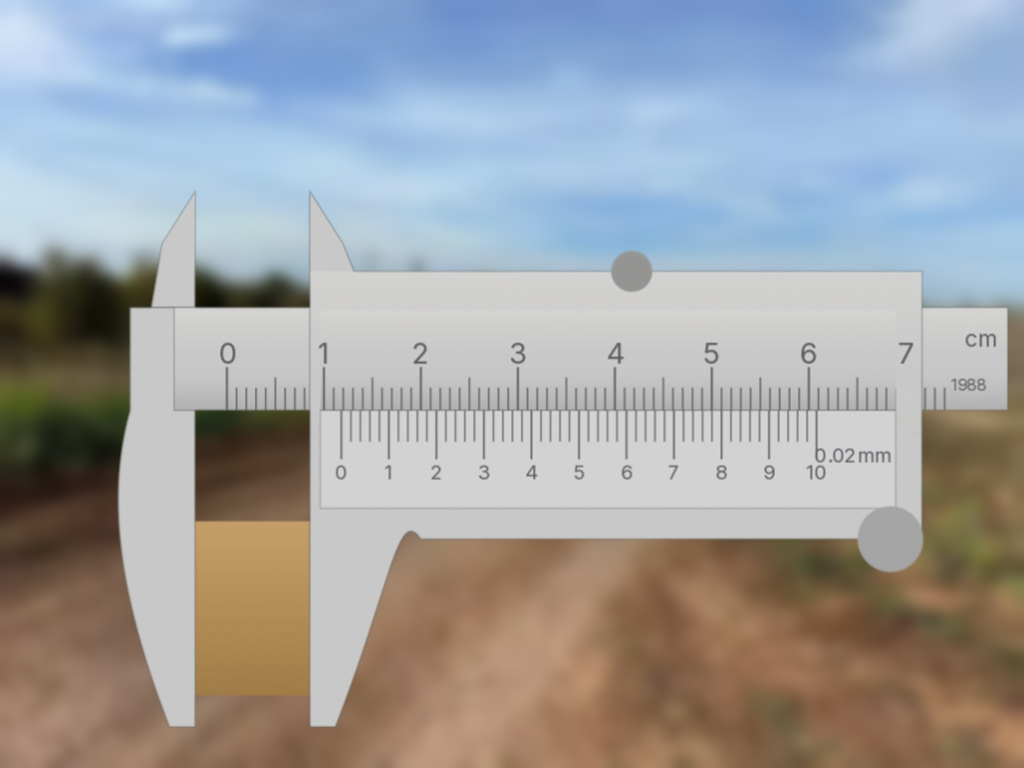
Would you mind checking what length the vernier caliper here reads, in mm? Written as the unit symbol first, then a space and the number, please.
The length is mm 11.8
